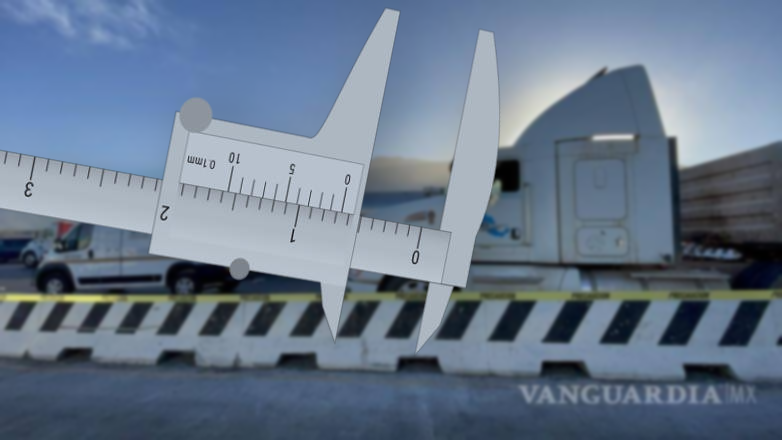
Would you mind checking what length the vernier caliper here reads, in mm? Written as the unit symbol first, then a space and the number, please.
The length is mm 6.6
